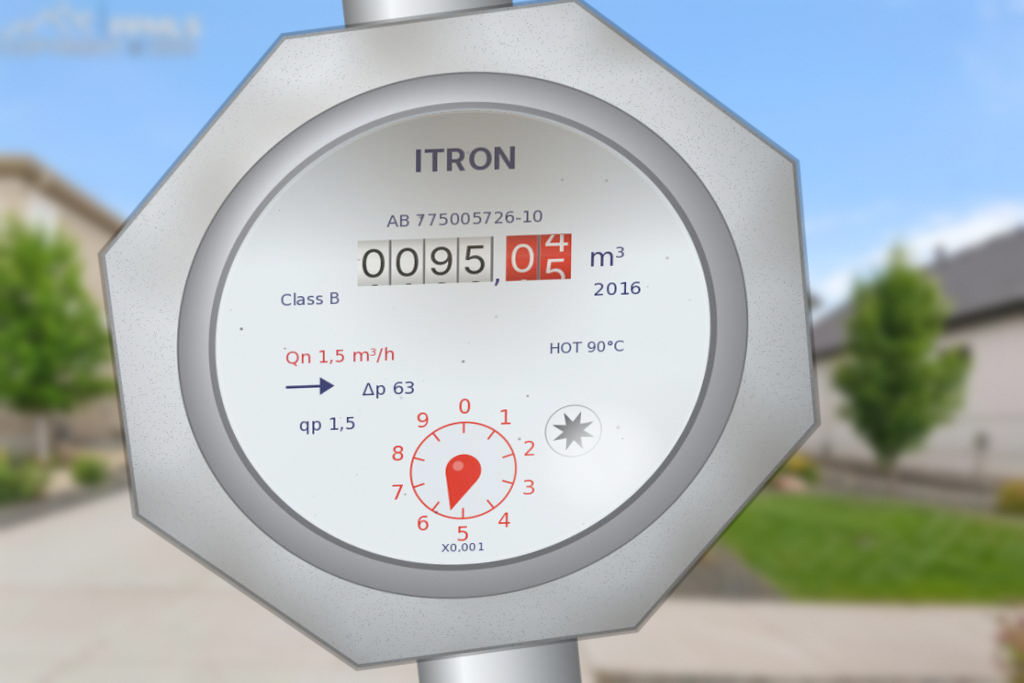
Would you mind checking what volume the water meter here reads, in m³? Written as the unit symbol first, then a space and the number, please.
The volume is m³ 95.045
